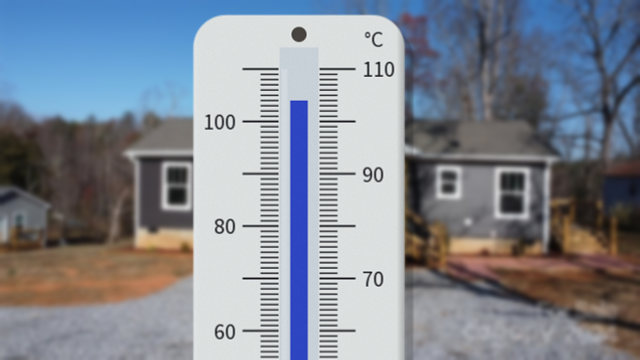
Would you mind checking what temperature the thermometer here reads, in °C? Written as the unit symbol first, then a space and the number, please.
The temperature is °C 104
